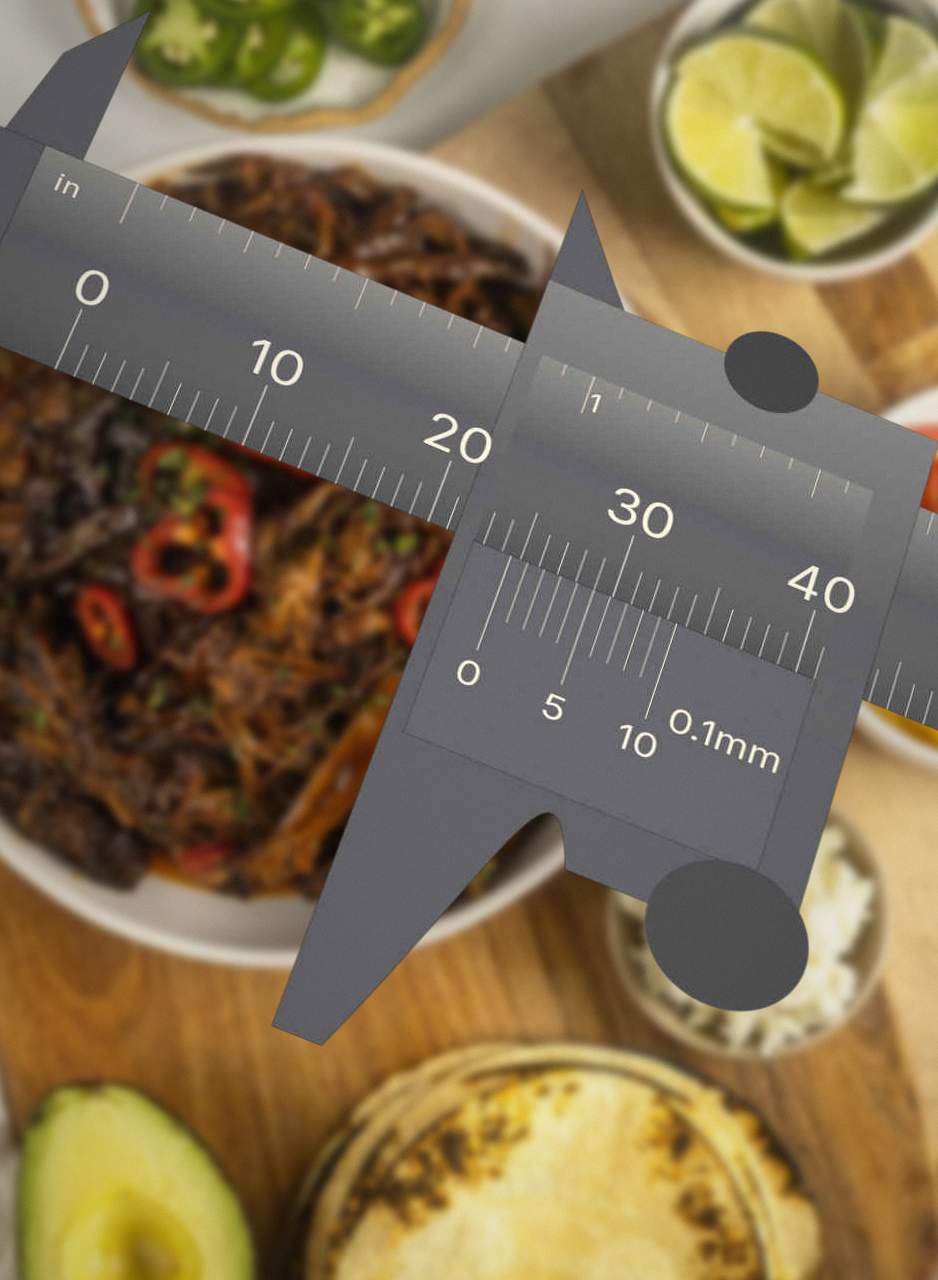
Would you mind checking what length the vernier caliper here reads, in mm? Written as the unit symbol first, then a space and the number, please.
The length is mm 24.5
